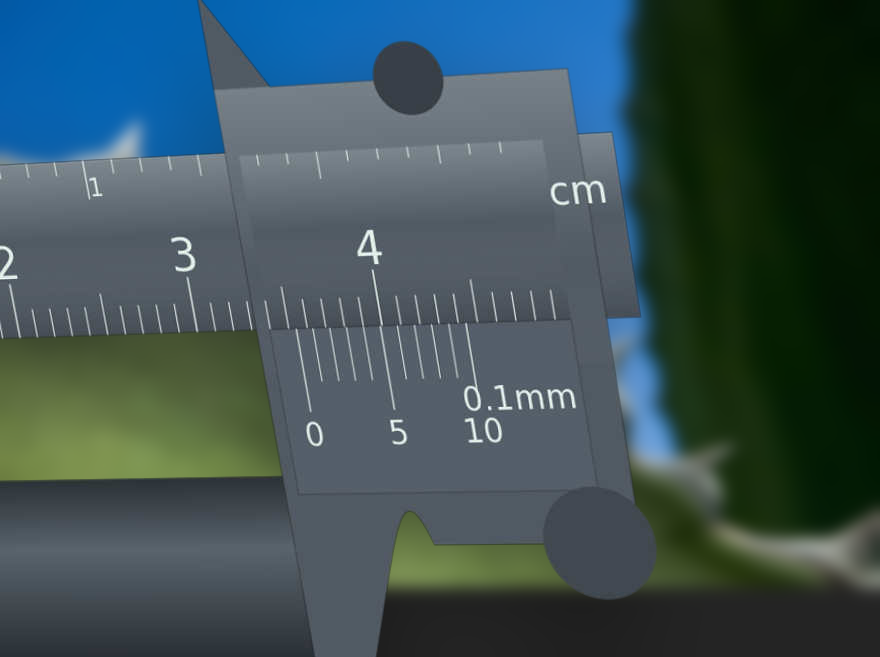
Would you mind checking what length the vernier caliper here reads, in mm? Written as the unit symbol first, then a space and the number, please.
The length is mm 35.4
